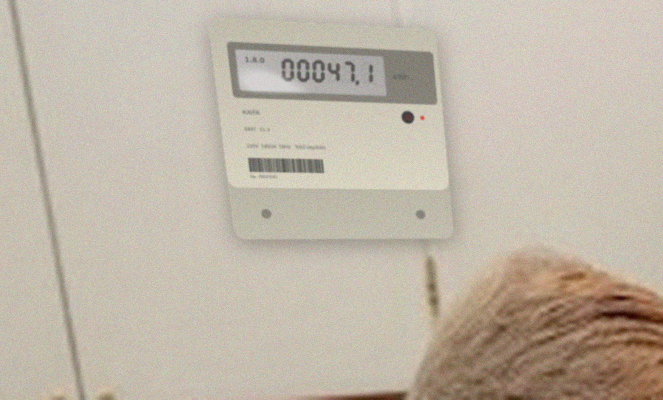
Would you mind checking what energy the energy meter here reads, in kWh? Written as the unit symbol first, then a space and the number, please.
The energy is kWh 47.1
